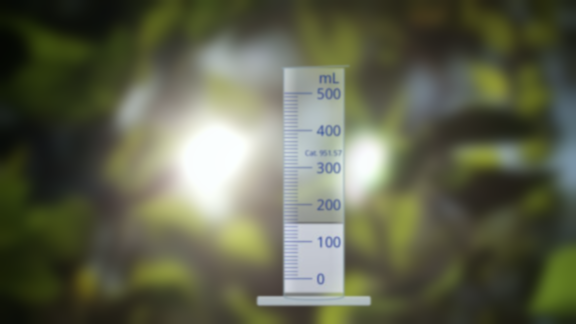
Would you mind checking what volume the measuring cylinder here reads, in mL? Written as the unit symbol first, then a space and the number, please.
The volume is mL 150
